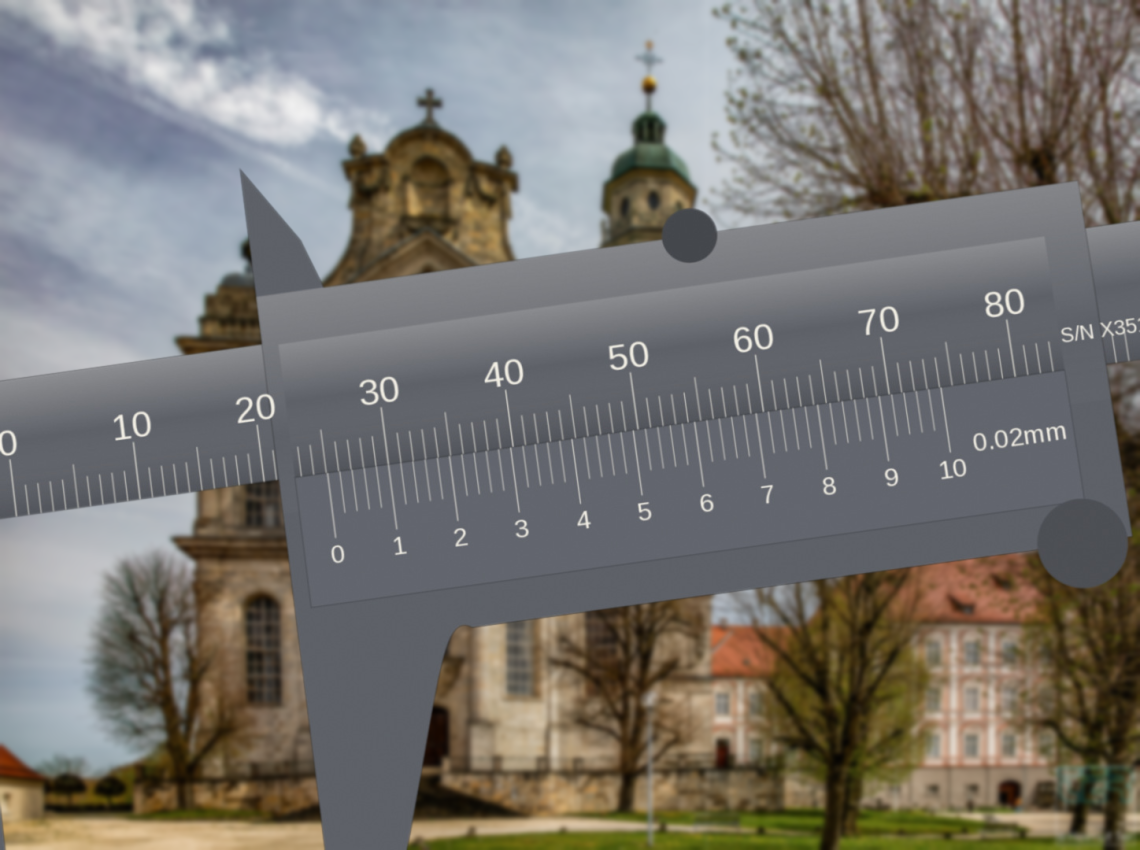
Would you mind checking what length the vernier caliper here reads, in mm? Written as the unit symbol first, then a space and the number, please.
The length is mm 25.1
